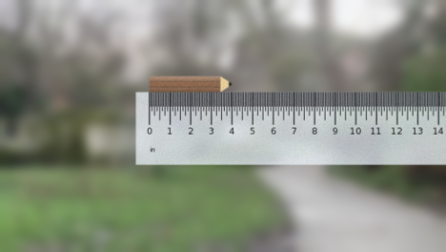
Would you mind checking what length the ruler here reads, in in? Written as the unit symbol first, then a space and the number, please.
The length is in 4
